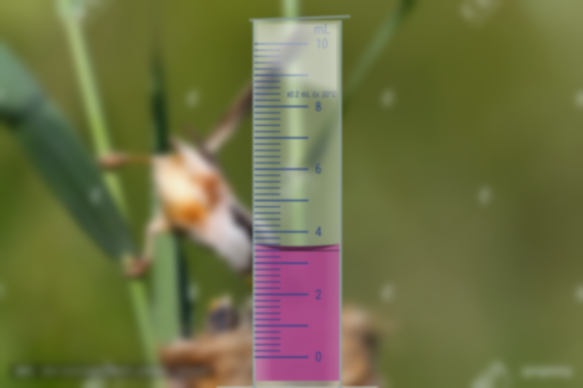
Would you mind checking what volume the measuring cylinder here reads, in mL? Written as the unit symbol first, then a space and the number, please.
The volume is mL 3.4
